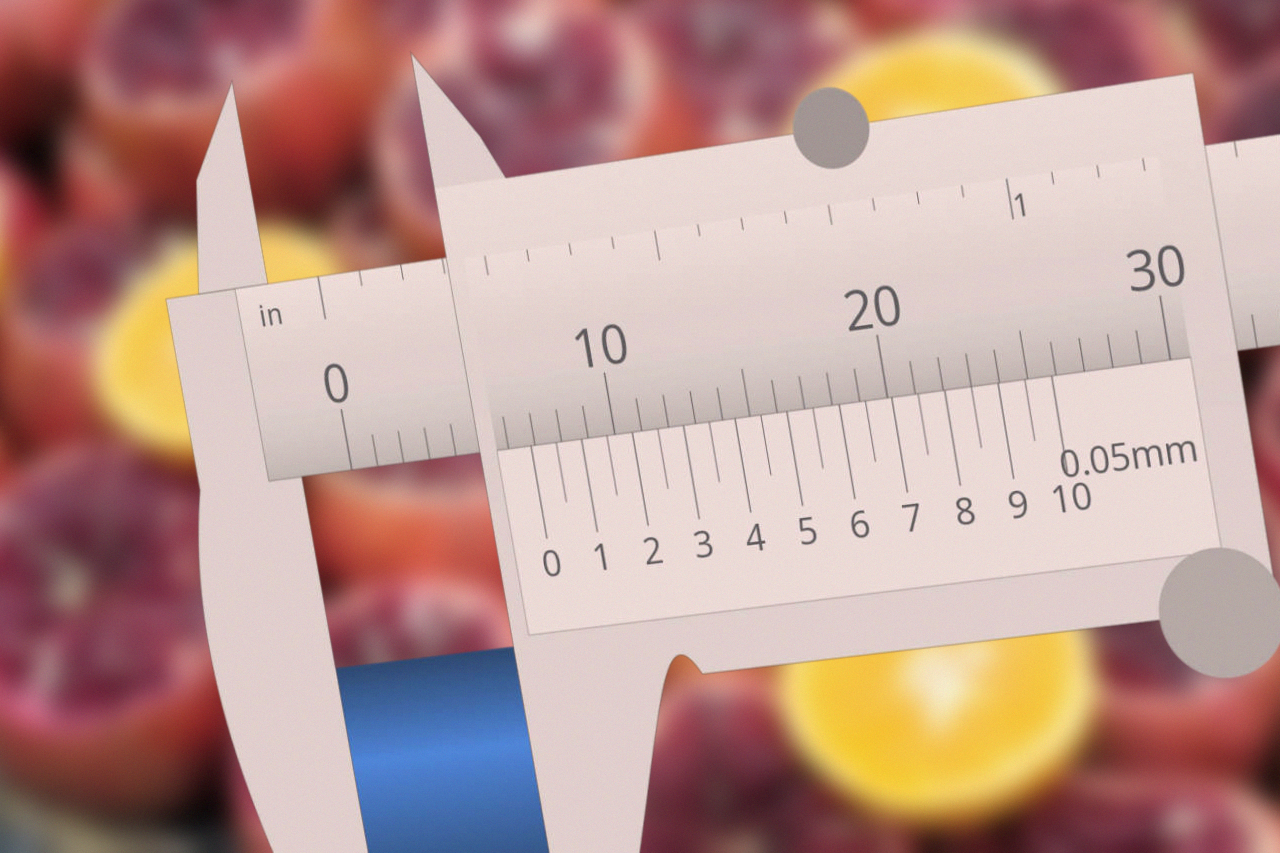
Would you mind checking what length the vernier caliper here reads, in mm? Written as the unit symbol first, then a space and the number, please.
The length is mm 6.85
